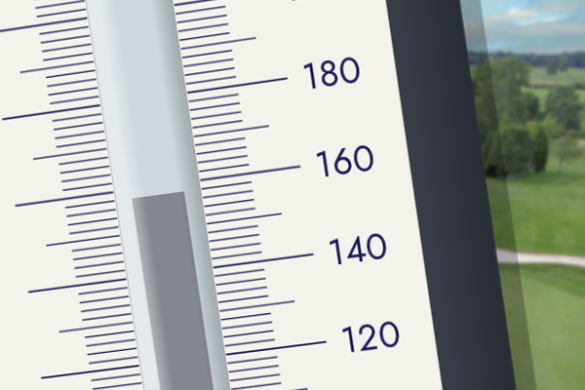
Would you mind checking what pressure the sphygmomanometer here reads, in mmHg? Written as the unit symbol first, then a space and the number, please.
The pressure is mmHg 158
